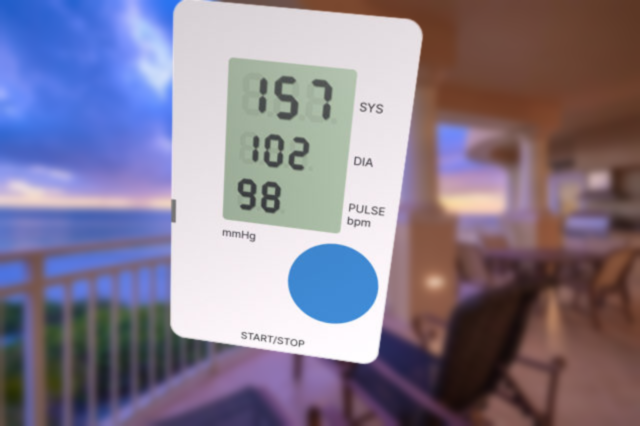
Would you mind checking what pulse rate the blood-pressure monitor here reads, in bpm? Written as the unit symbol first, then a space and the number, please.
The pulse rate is bpm 98
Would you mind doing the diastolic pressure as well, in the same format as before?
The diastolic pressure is mmHg 102
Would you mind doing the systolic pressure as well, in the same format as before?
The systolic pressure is mmHg 157
